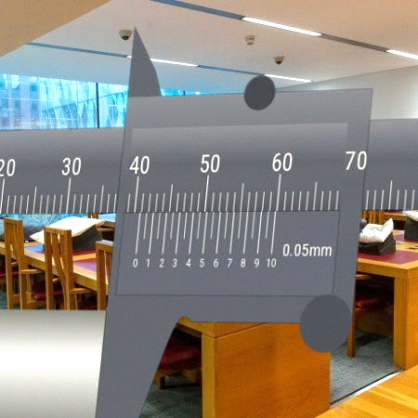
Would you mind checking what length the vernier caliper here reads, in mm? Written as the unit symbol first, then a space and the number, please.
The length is mm 40.8
